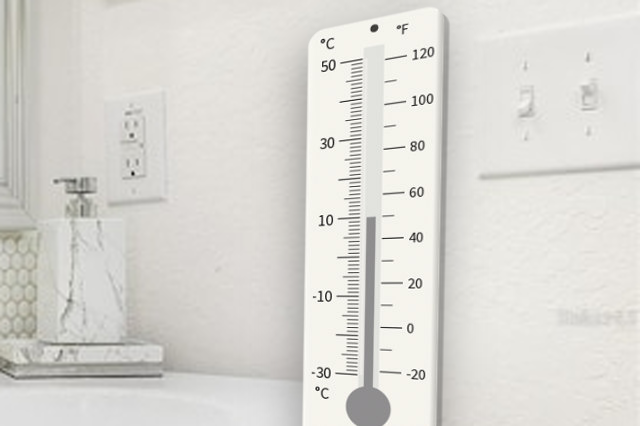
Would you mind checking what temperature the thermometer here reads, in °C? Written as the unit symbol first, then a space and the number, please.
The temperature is °C 10
